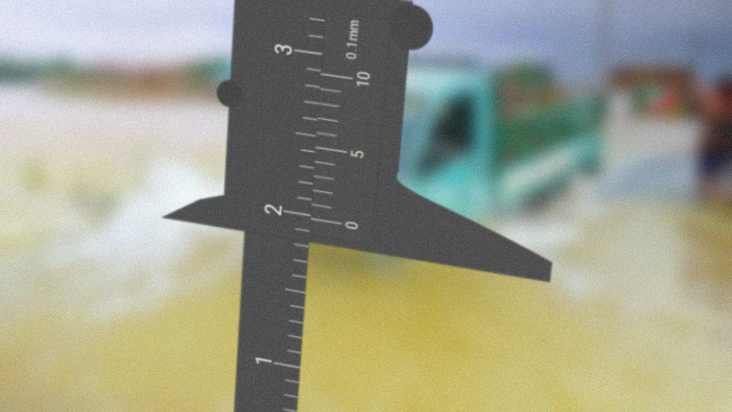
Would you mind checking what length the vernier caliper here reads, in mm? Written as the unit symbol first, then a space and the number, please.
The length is mm 19.8
